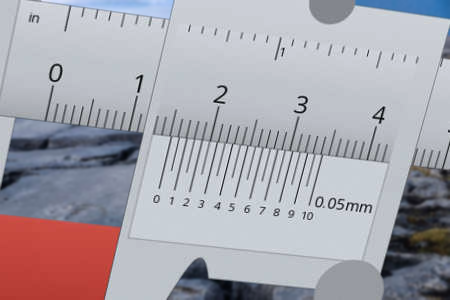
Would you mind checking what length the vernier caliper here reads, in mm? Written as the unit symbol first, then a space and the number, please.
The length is mm 15.2
